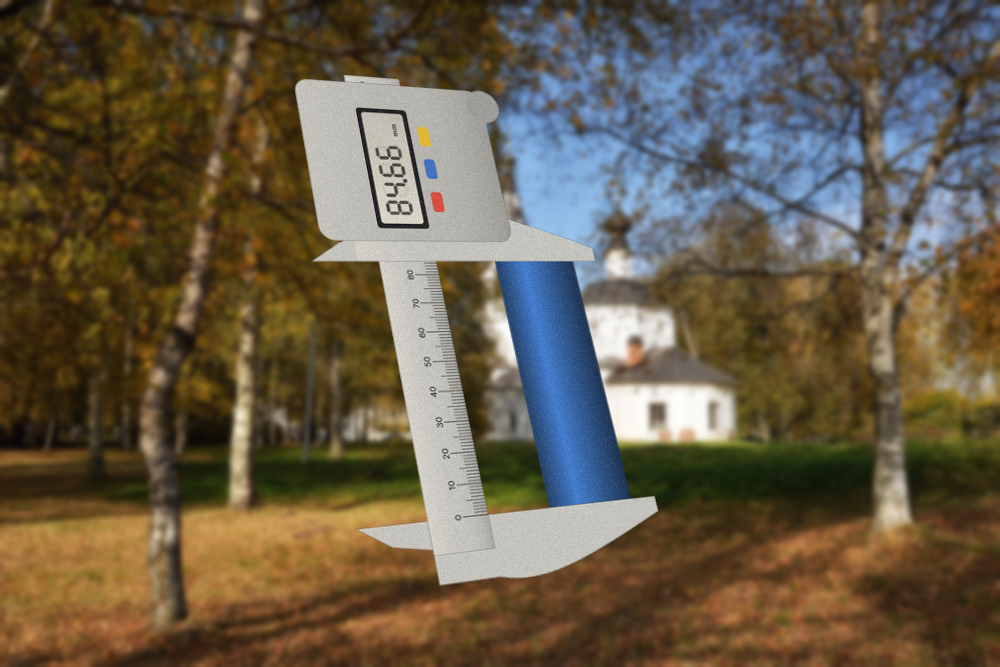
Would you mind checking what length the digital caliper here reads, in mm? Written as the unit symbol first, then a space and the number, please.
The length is mm 84.66
